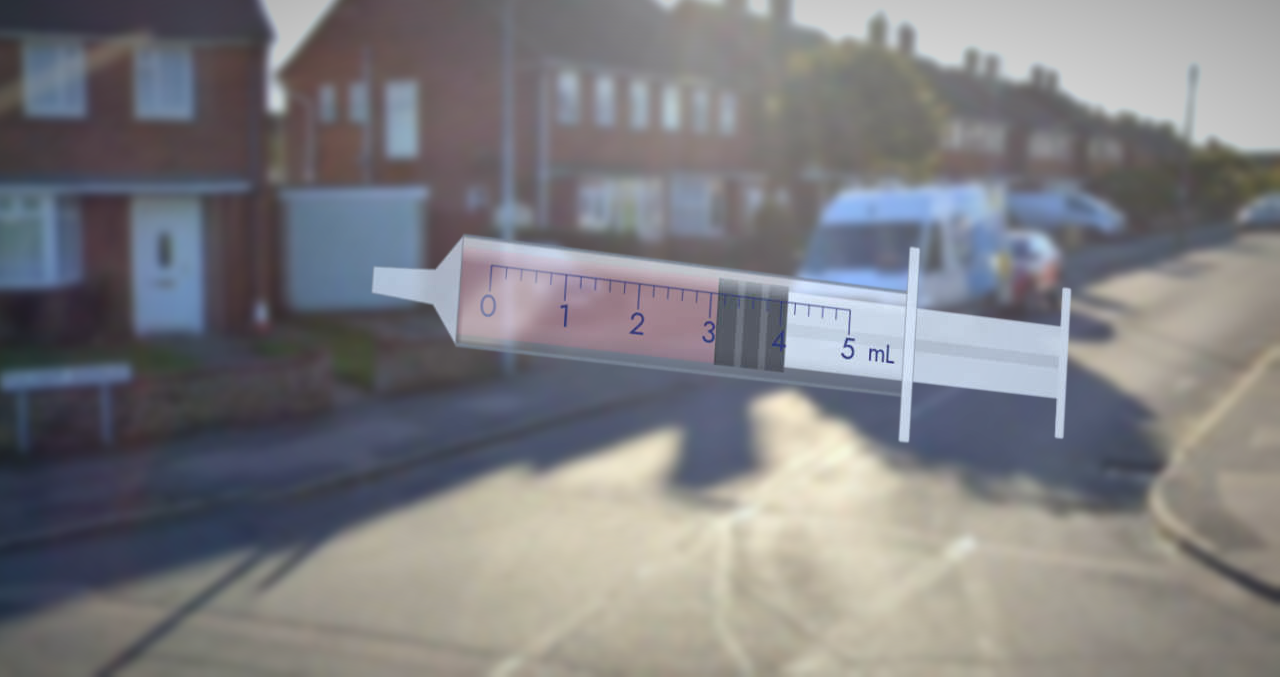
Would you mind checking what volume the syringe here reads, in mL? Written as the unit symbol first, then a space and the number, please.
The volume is mL 3.1
